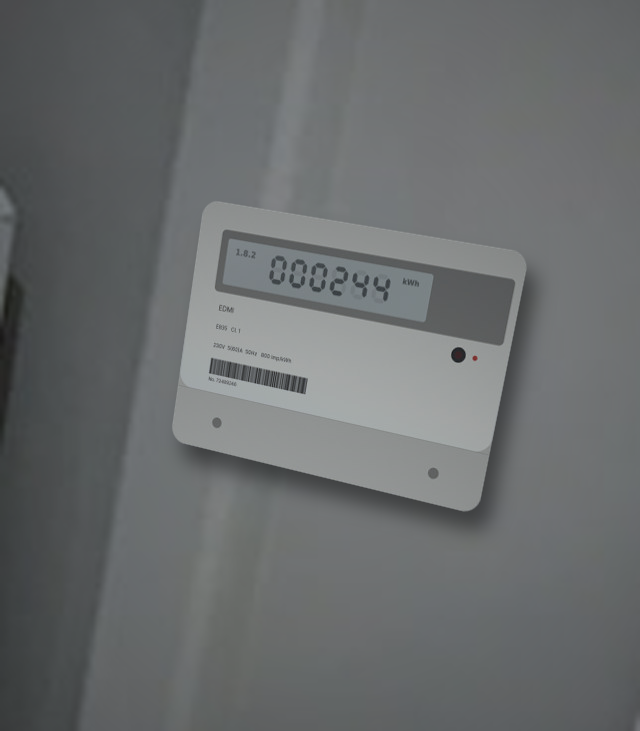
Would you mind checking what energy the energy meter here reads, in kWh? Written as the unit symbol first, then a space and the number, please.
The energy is kWh 244
